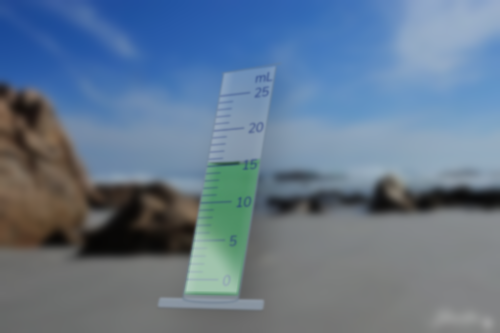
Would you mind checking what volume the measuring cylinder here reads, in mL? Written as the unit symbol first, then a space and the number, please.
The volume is mL 15
